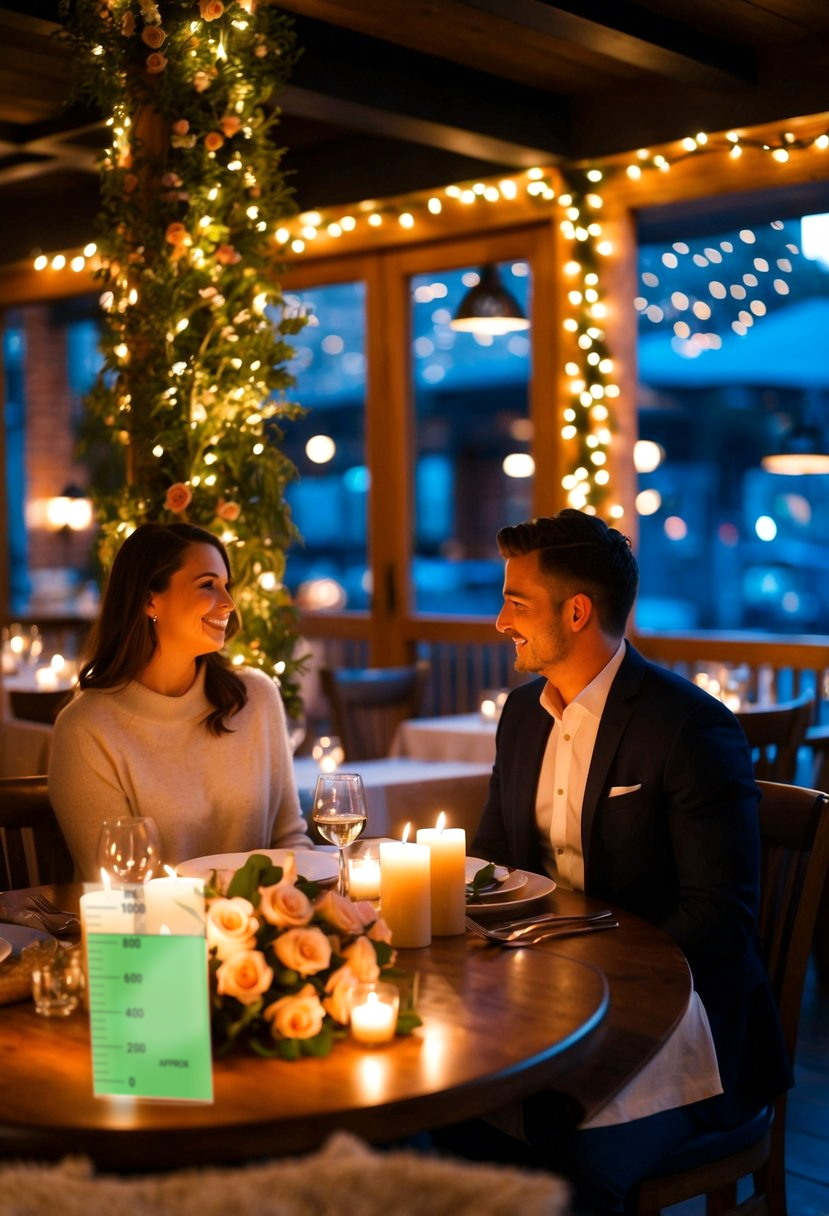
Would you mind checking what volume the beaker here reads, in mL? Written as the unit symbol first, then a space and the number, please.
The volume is mL 850
